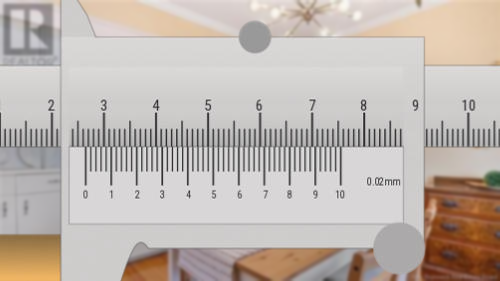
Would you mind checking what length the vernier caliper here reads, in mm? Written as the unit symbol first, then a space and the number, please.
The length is mm 26.5
